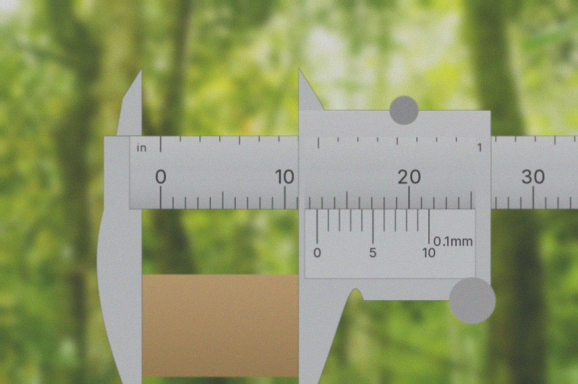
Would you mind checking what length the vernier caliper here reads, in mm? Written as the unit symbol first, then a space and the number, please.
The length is mm 12.6
